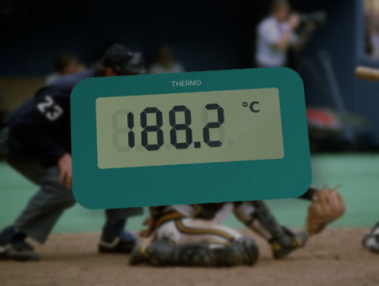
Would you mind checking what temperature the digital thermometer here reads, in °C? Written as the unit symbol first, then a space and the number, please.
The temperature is °C 188.2
